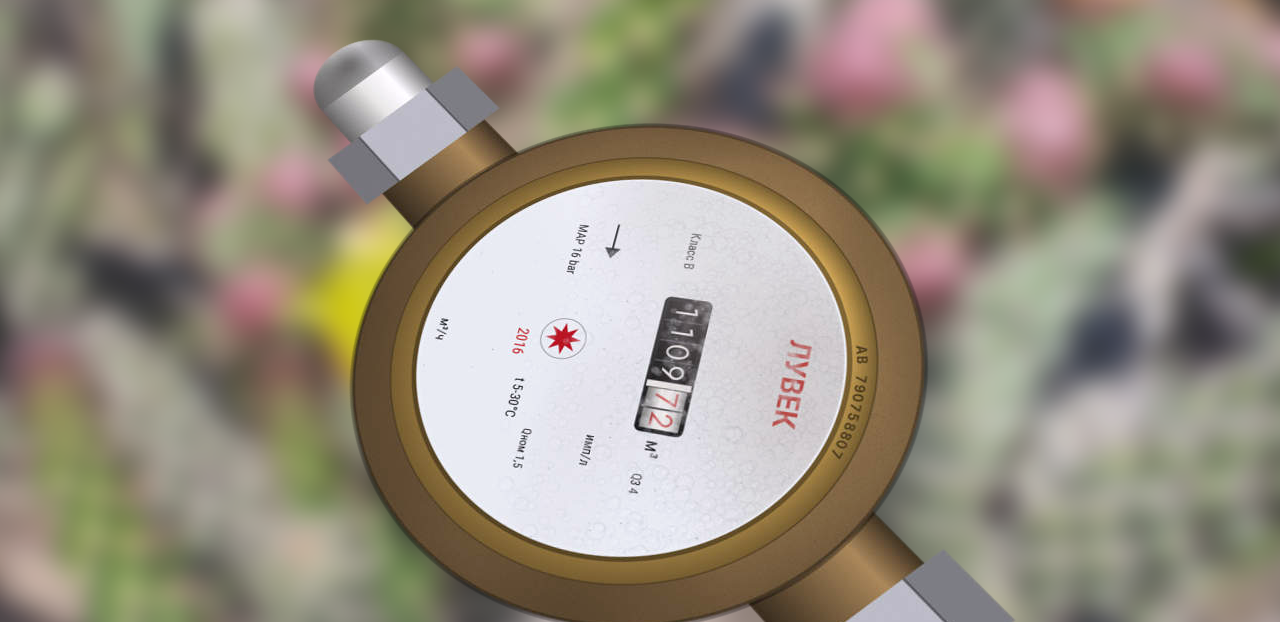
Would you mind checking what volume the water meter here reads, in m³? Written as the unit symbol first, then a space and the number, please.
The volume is m³ 1109.72
